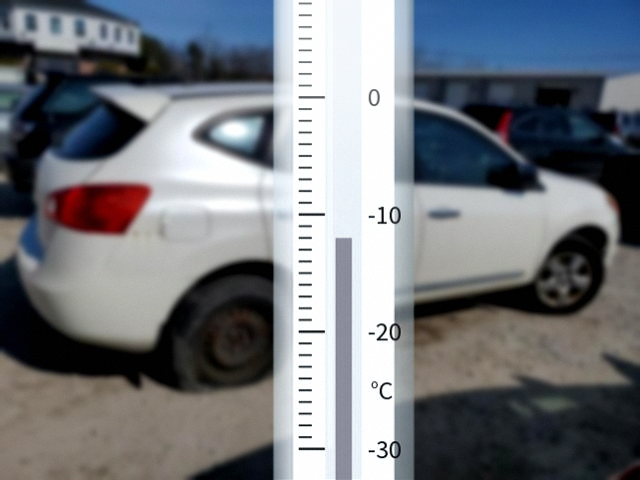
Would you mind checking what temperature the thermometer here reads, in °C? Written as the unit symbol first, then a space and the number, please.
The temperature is °C -12
